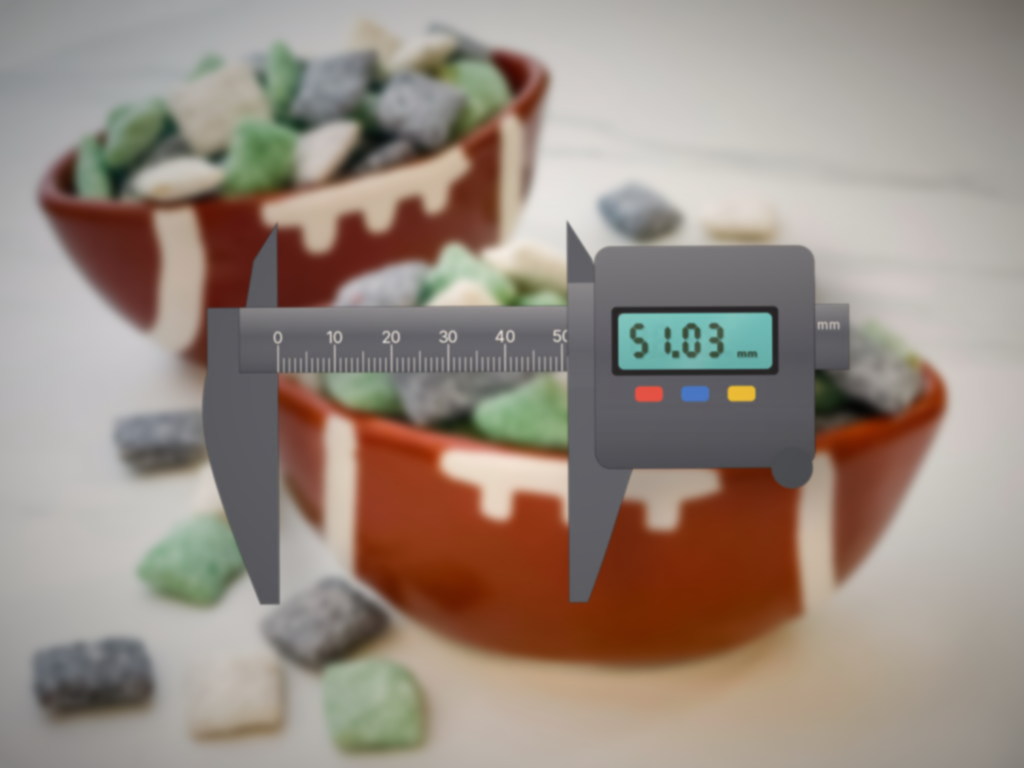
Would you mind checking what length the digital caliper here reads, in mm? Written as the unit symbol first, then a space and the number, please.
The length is mm 51.03
